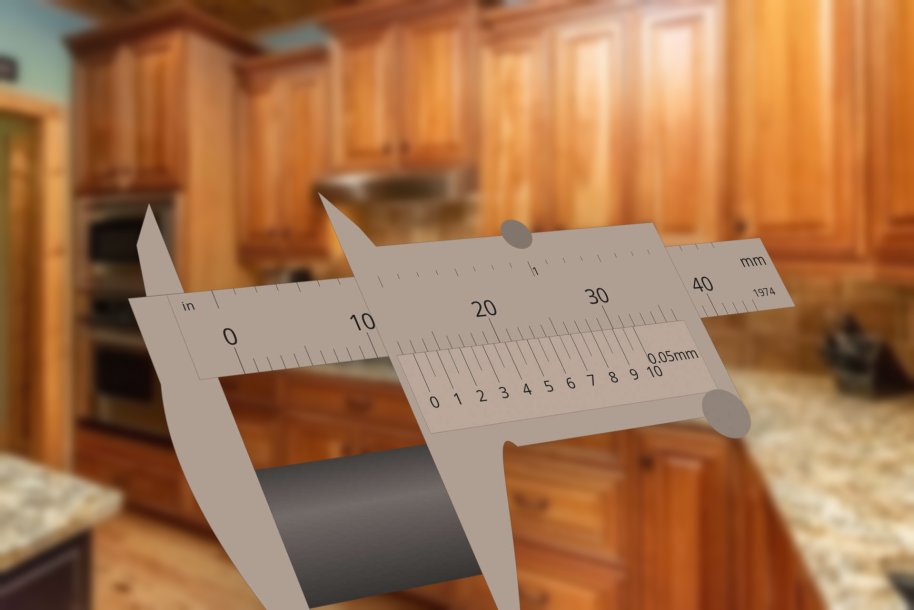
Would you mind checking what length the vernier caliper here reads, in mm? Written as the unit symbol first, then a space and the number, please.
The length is mm 12.8
